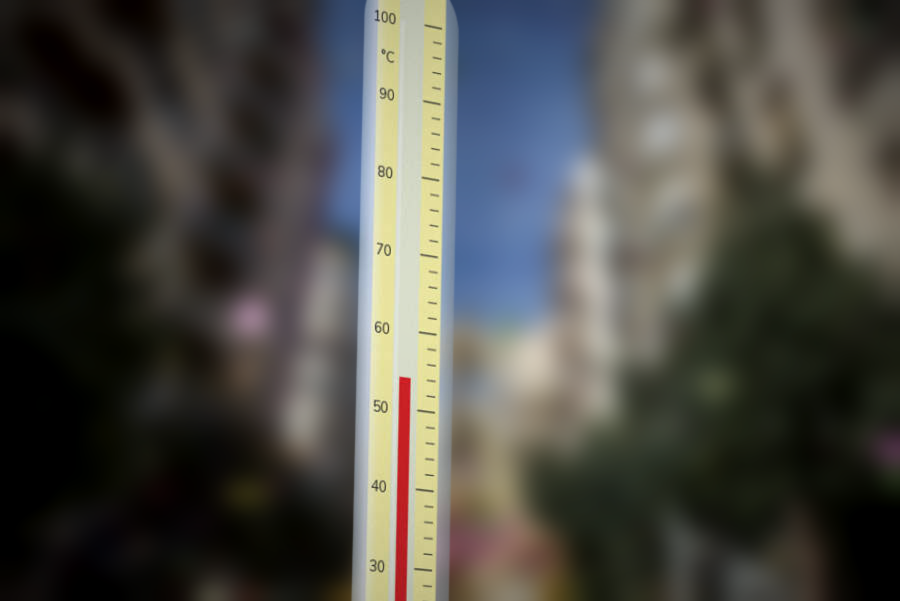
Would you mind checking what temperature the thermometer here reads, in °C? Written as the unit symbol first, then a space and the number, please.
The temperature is °C 54
